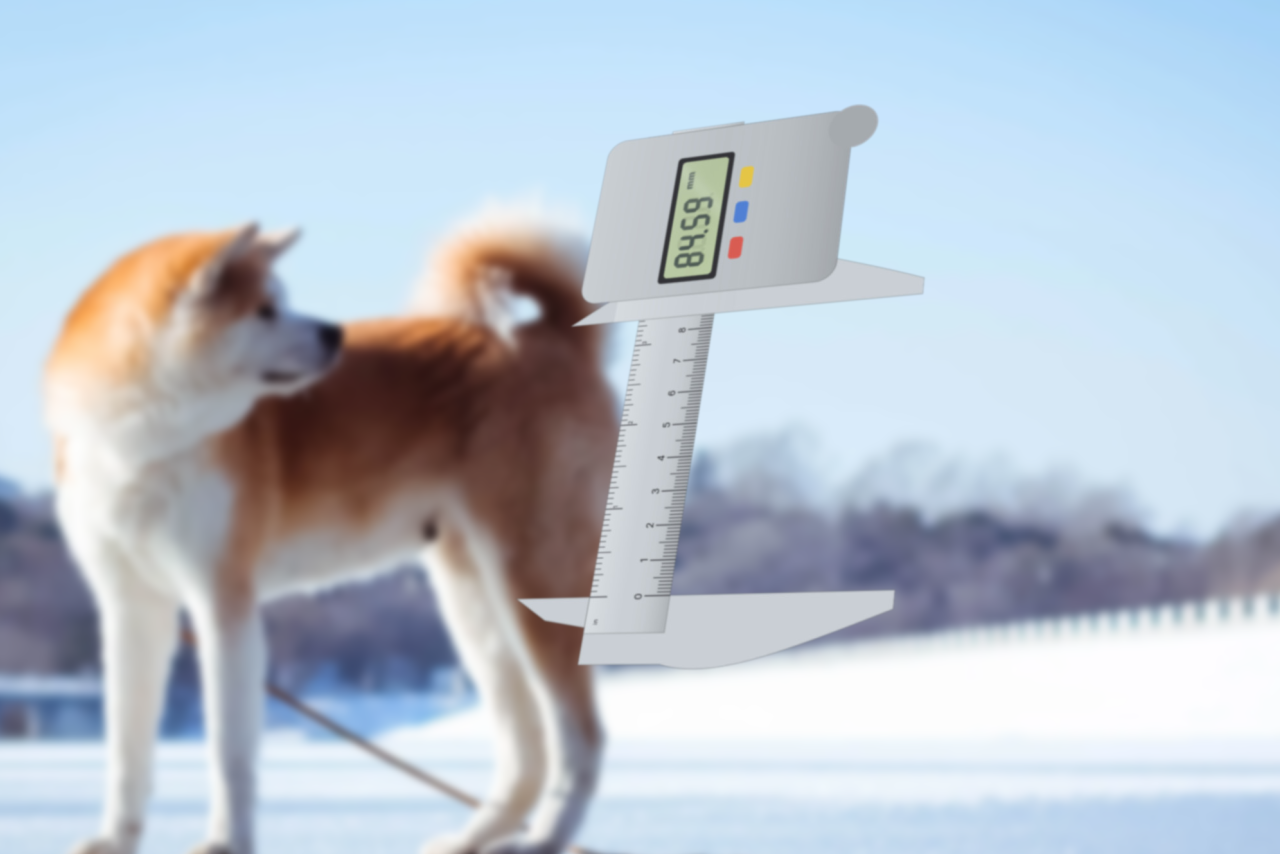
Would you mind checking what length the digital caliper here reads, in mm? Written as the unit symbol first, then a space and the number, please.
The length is mm 84.59
